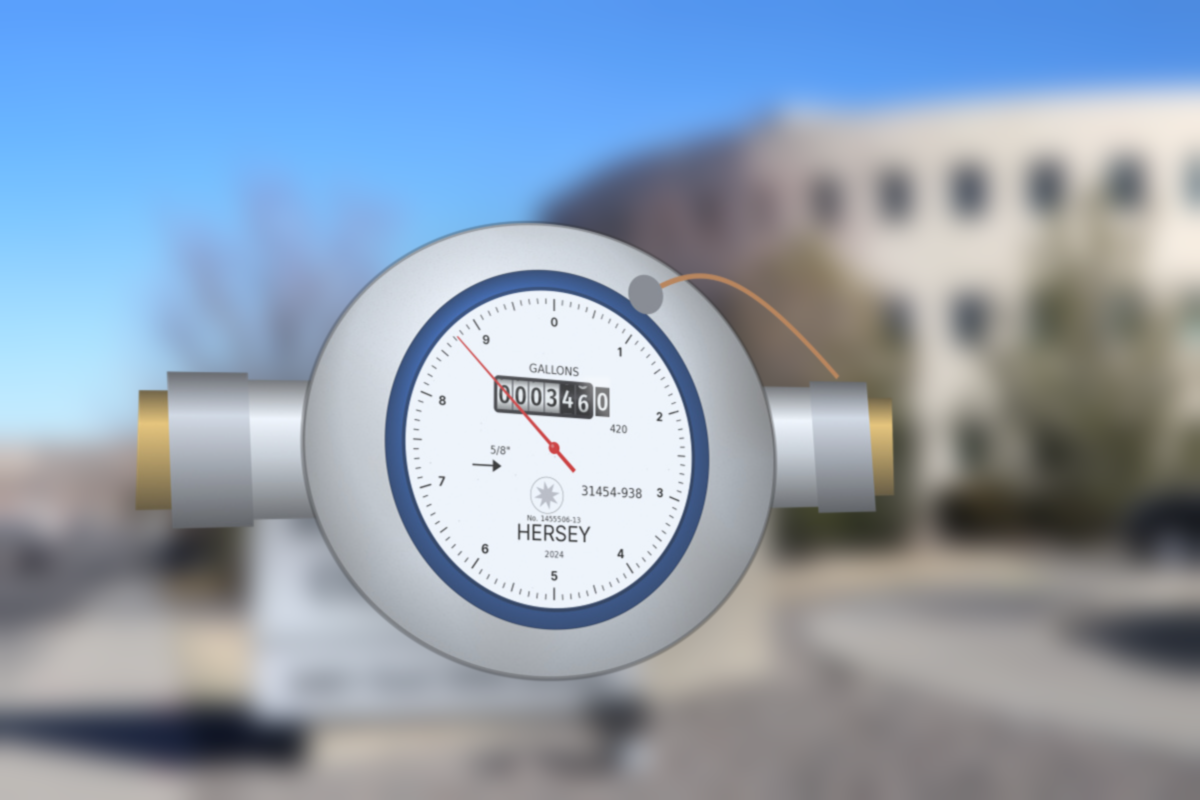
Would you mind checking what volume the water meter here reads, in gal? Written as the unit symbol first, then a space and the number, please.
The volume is gal 3458.7
